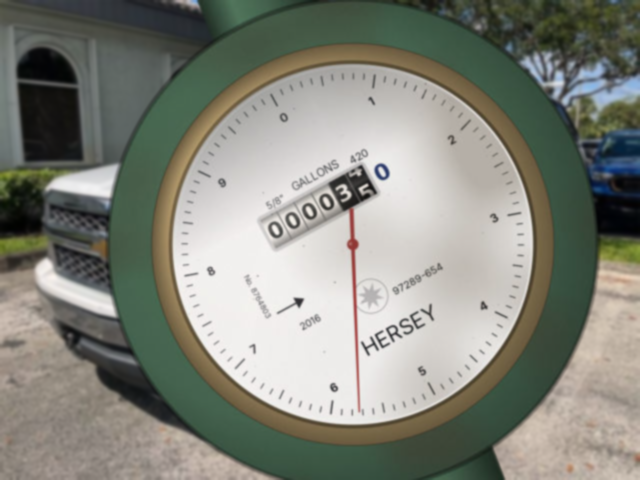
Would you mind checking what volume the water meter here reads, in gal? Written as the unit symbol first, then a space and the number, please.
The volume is gal 345.7
